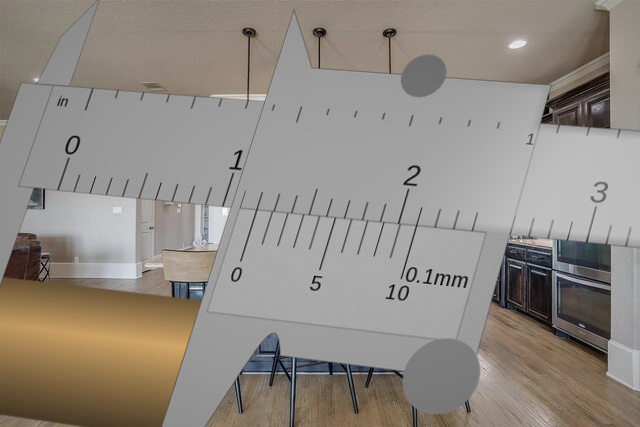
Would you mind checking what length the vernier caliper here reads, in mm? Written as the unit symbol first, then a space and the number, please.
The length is mm 12.0
